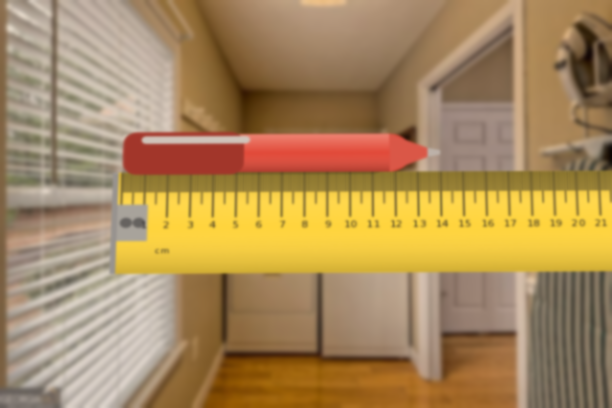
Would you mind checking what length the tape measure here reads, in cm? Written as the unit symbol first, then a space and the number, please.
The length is cm 14
